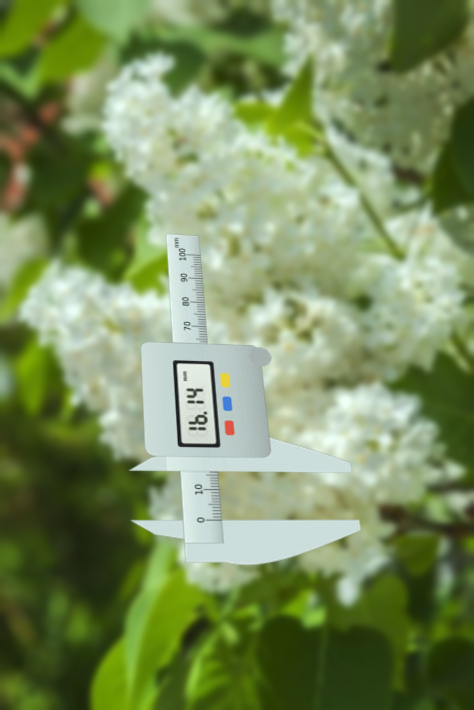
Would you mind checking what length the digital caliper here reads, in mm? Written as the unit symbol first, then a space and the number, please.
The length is mm 16.14
